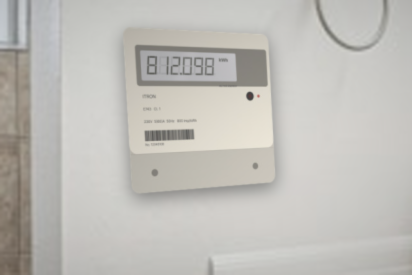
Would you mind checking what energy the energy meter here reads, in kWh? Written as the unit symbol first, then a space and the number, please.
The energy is kWh 812.098
